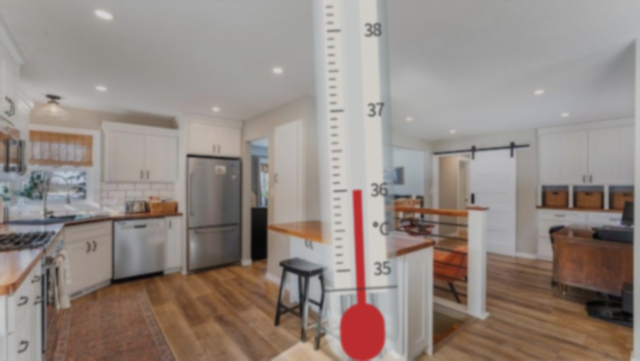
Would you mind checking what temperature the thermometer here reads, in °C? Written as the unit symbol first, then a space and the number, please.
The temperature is °C 36
